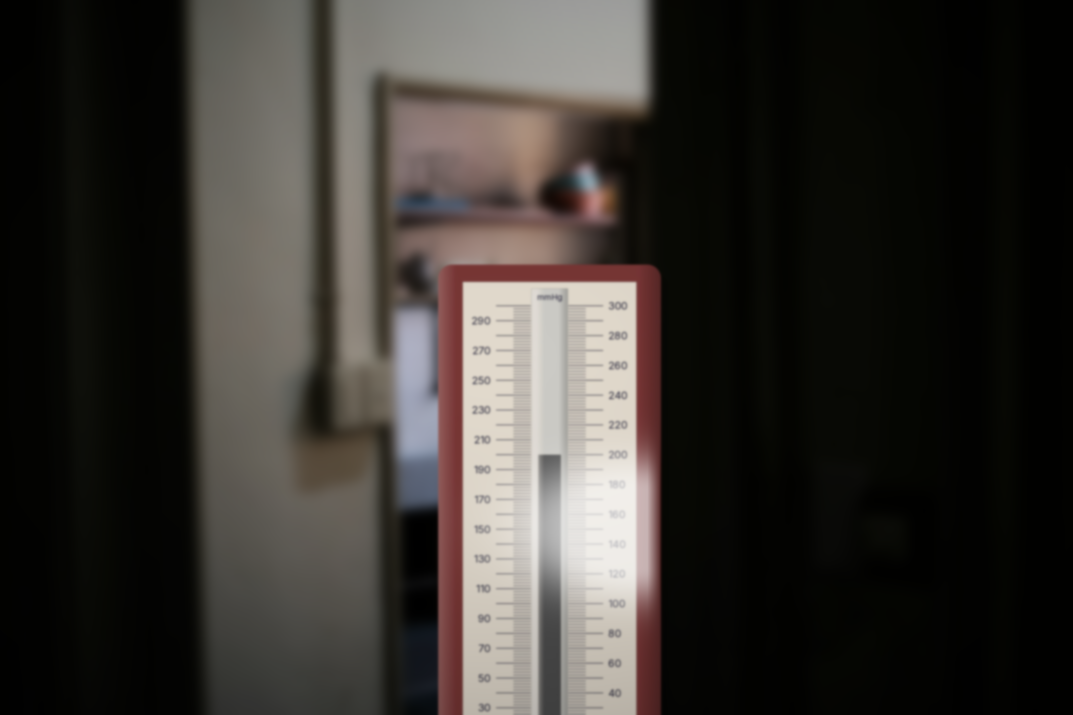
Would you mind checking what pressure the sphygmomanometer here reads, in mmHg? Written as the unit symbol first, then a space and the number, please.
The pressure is mmHg 200
